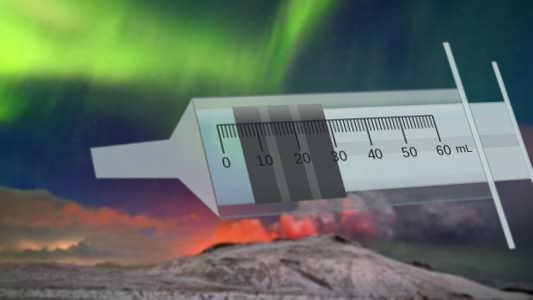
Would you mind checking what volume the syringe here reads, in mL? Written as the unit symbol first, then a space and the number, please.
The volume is mL 5
